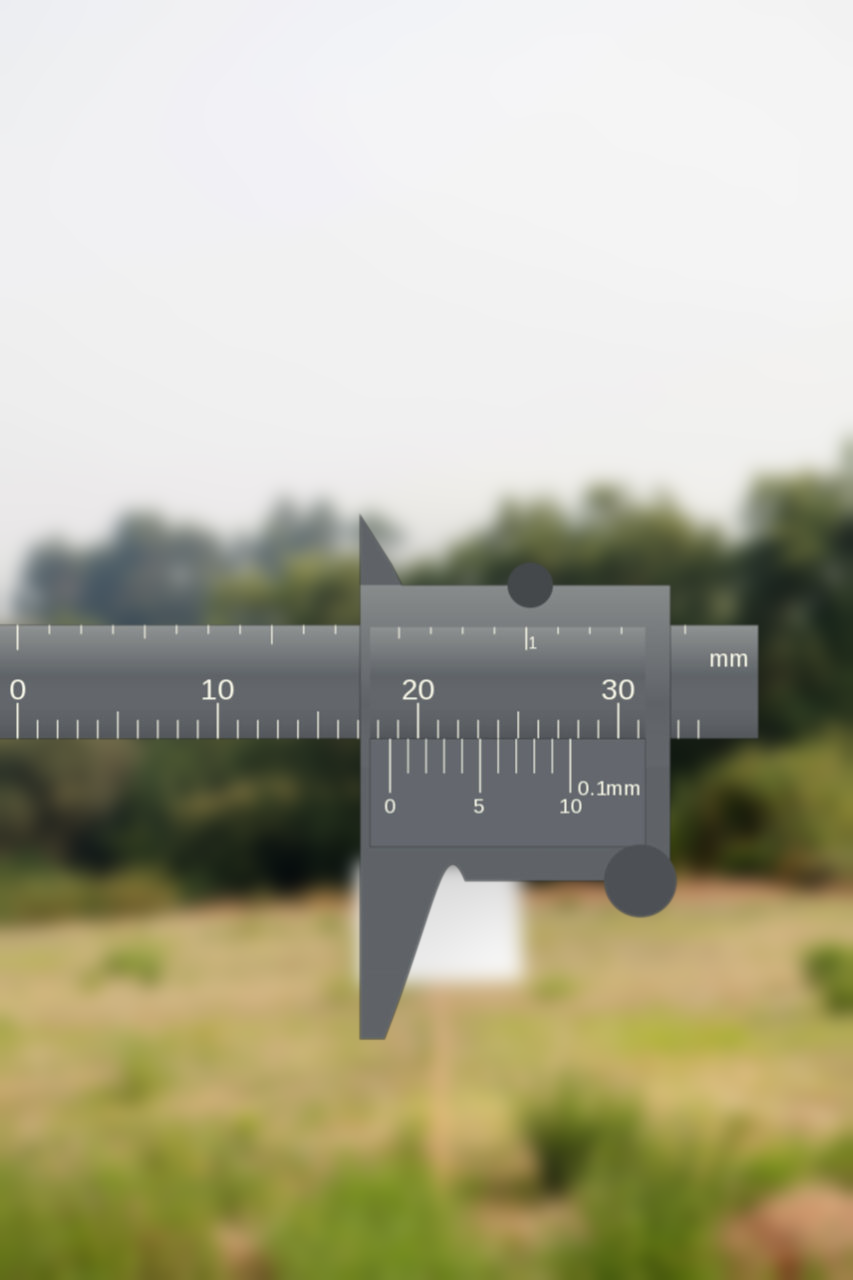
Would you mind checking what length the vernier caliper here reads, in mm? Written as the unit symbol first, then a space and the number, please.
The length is mm 18.6
